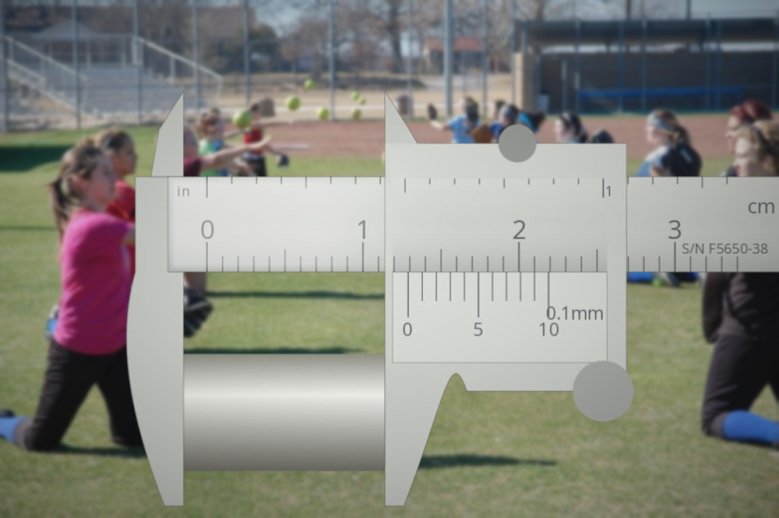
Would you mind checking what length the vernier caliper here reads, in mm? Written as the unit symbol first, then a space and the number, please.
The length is mm 12.9
